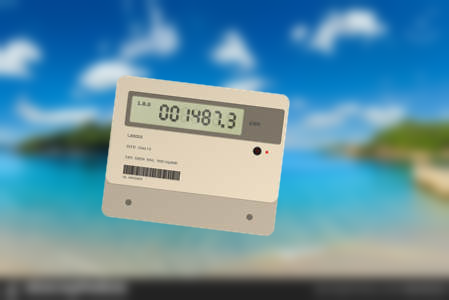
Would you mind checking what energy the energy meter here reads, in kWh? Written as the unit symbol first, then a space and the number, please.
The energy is kWh 1487.3
